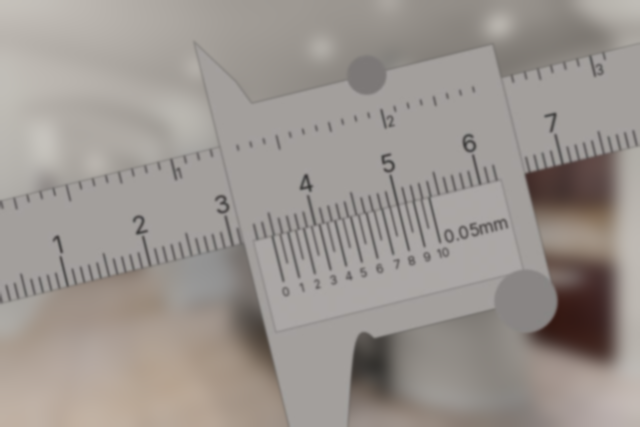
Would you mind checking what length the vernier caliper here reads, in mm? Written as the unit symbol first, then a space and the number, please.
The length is mm 34.8
